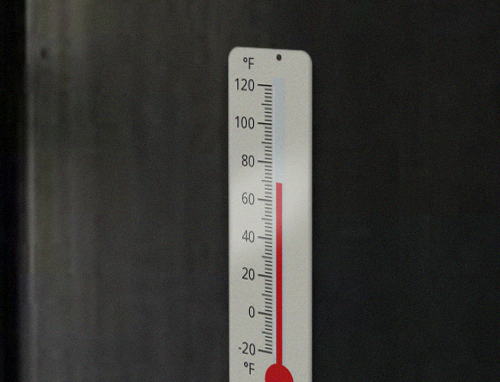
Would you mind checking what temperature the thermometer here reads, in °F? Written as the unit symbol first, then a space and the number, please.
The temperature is °F 70
